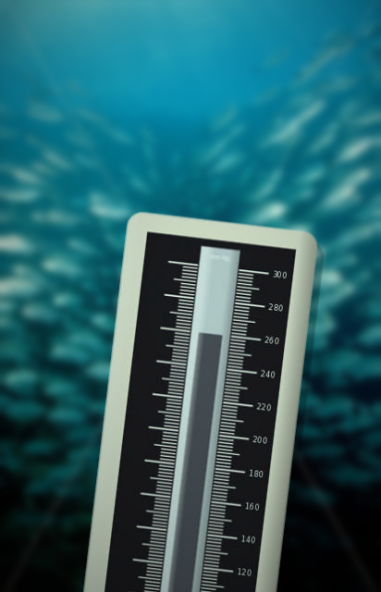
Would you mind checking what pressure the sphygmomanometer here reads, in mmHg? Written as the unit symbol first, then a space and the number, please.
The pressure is mmHg 260
